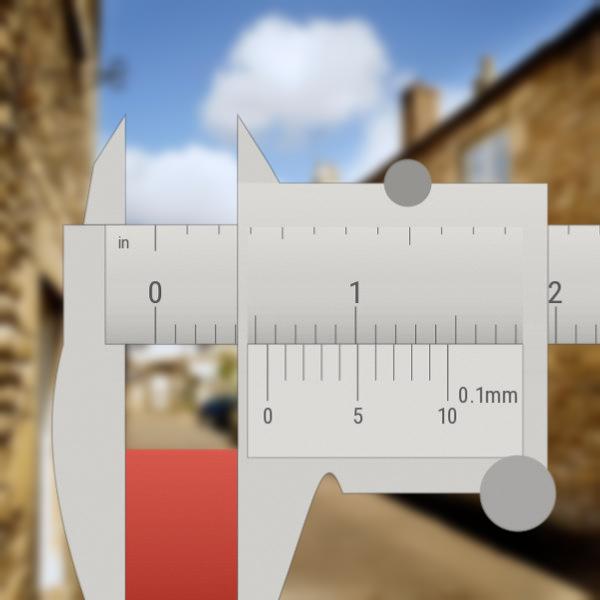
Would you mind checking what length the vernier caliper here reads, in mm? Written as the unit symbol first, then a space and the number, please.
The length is mm 5.6
